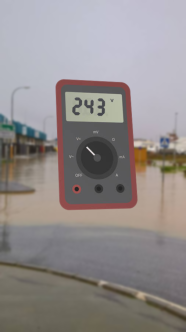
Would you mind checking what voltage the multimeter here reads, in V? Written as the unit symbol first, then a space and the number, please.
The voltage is V 243
